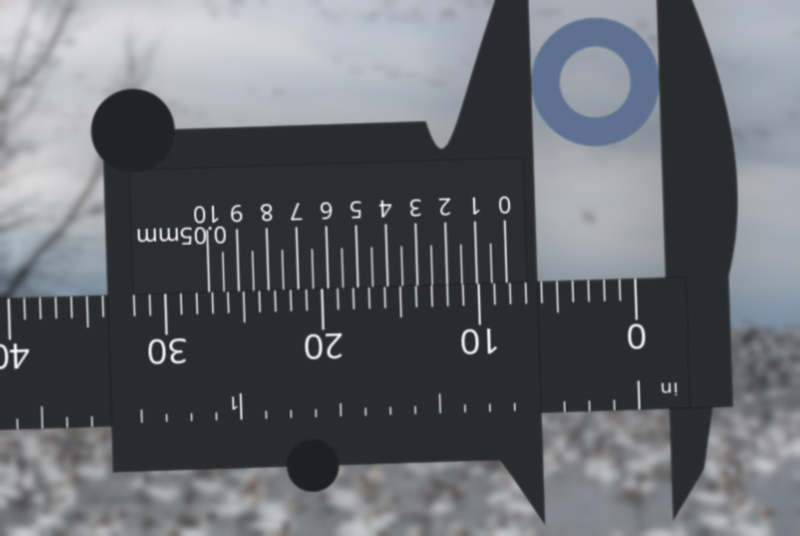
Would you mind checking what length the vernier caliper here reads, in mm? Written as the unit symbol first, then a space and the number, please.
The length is mm 8.2
